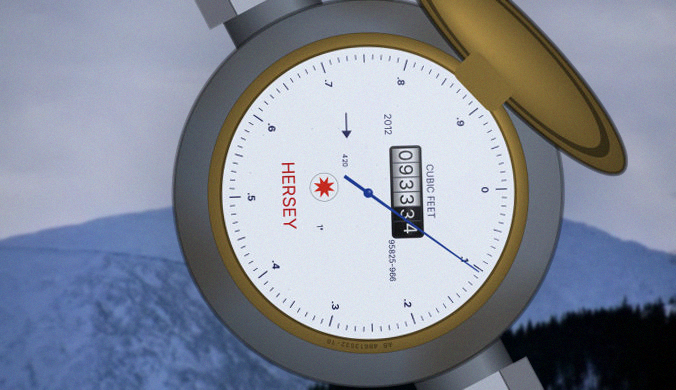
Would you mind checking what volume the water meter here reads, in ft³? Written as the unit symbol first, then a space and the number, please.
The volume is ft³ 93334.10
